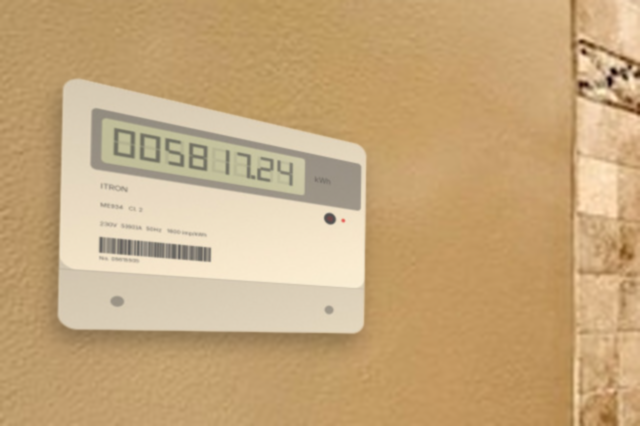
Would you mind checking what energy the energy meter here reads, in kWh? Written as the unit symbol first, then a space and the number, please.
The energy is kWh 5817.24
